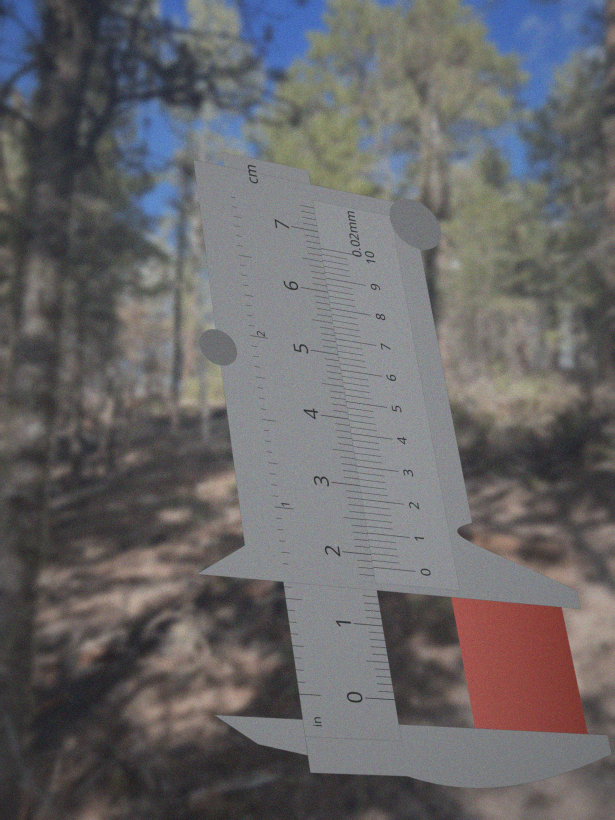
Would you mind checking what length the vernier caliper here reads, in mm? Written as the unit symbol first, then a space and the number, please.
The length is mm 18.2
